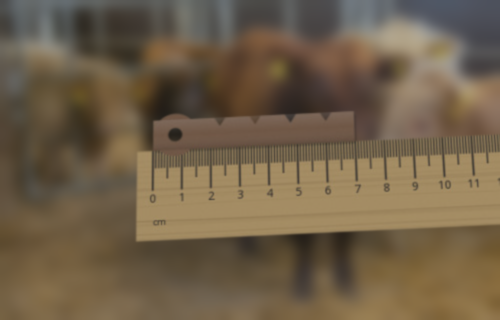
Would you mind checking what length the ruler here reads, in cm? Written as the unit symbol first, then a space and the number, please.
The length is cm 7
